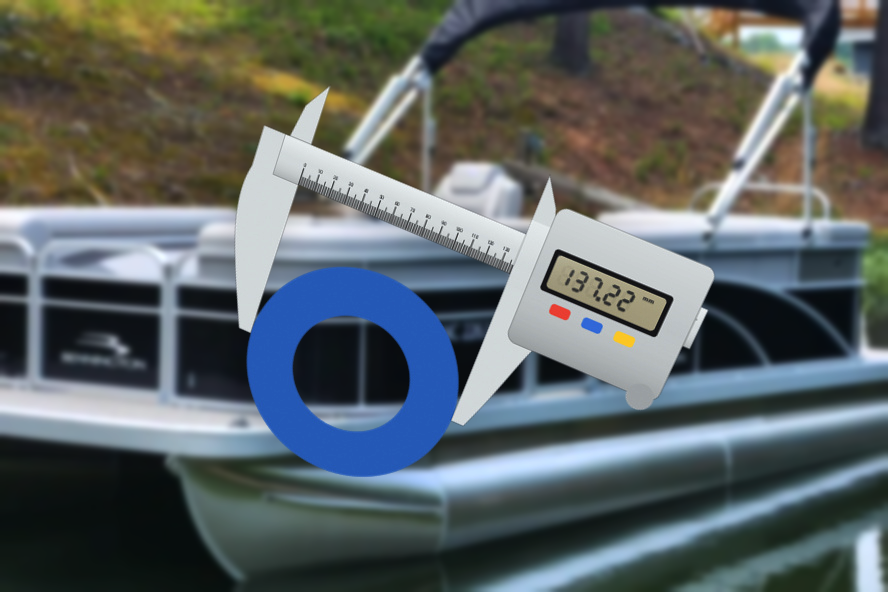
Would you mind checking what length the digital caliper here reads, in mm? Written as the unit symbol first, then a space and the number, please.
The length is mm 137.22
